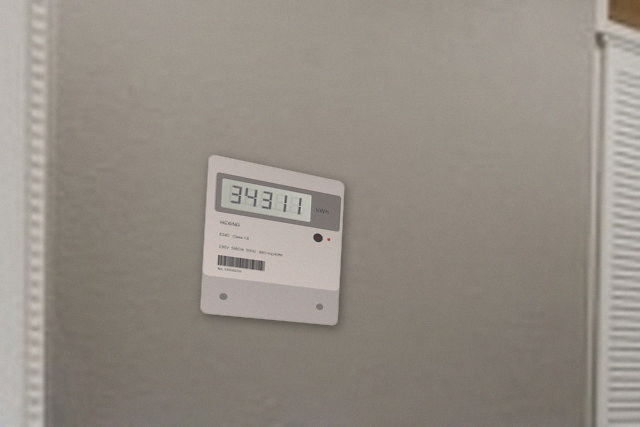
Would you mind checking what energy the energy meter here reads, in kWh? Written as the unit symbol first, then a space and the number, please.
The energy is kWh 34311
